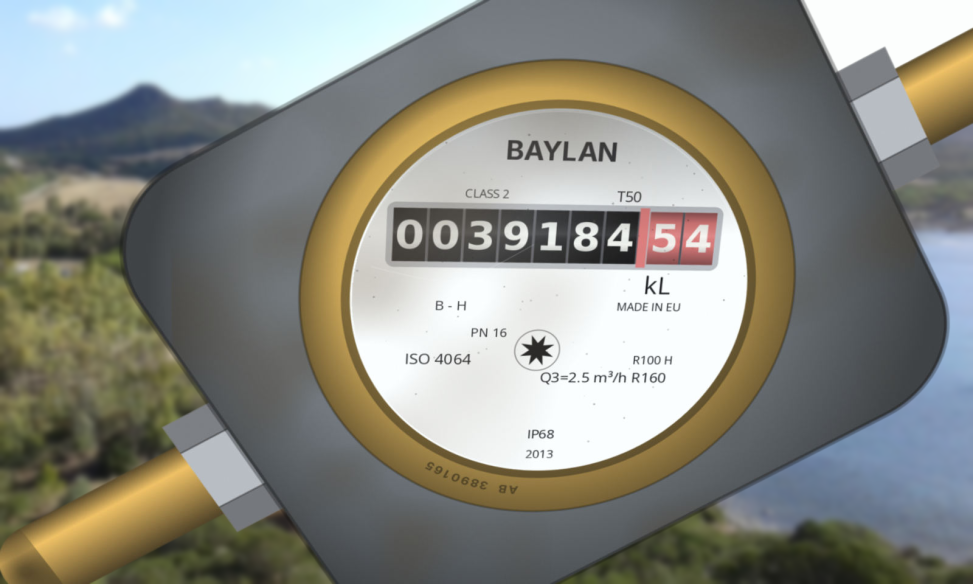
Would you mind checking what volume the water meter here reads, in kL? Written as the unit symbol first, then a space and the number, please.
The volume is kL 39184.54
